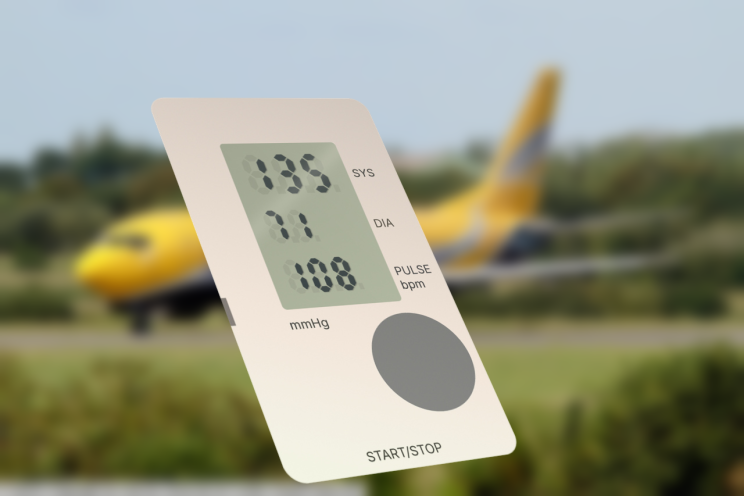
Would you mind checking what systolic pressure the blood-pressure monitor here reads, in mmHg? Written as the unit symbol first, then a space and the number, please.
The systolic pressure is mmHg 135
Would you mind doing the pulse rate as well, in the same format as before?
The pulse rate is bpm 108
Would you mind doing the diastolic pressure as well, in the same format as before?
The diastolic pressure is mmHg 71
